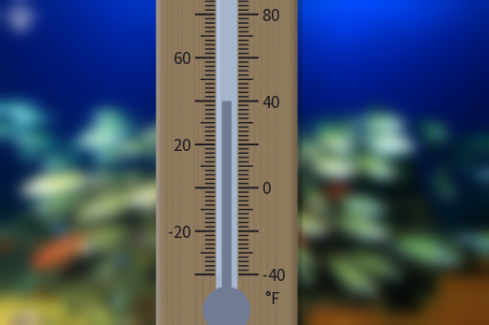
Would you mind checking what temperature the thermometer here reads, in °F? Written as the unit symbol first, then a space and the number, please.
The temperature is °F 40
